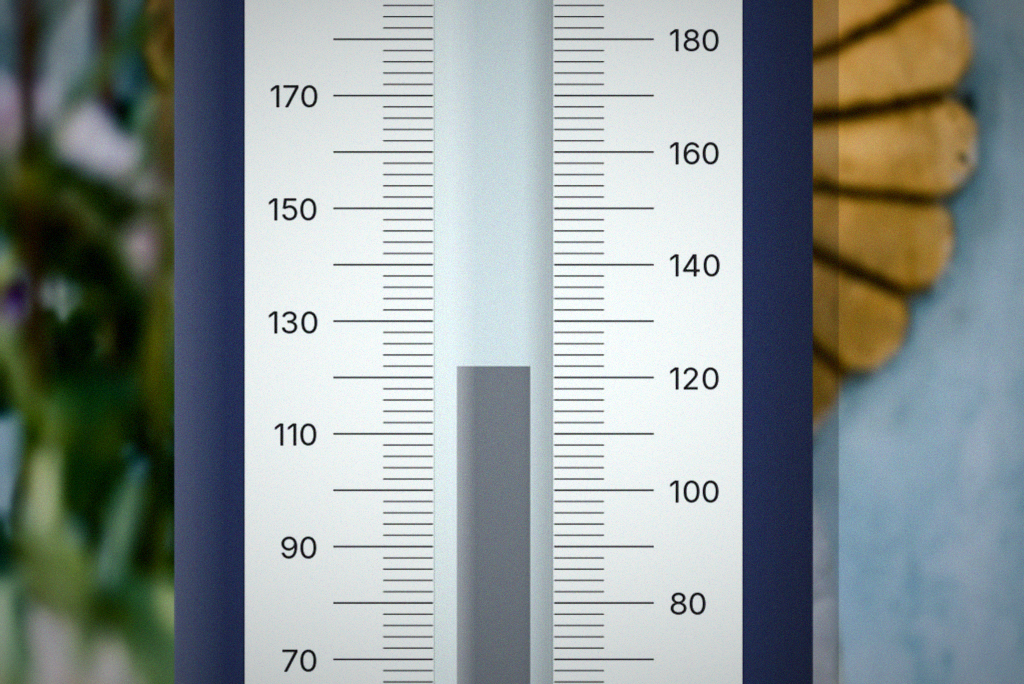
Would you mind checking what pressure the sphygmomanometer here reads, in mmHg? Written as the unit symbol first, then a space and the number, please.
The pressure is mmHg 122
